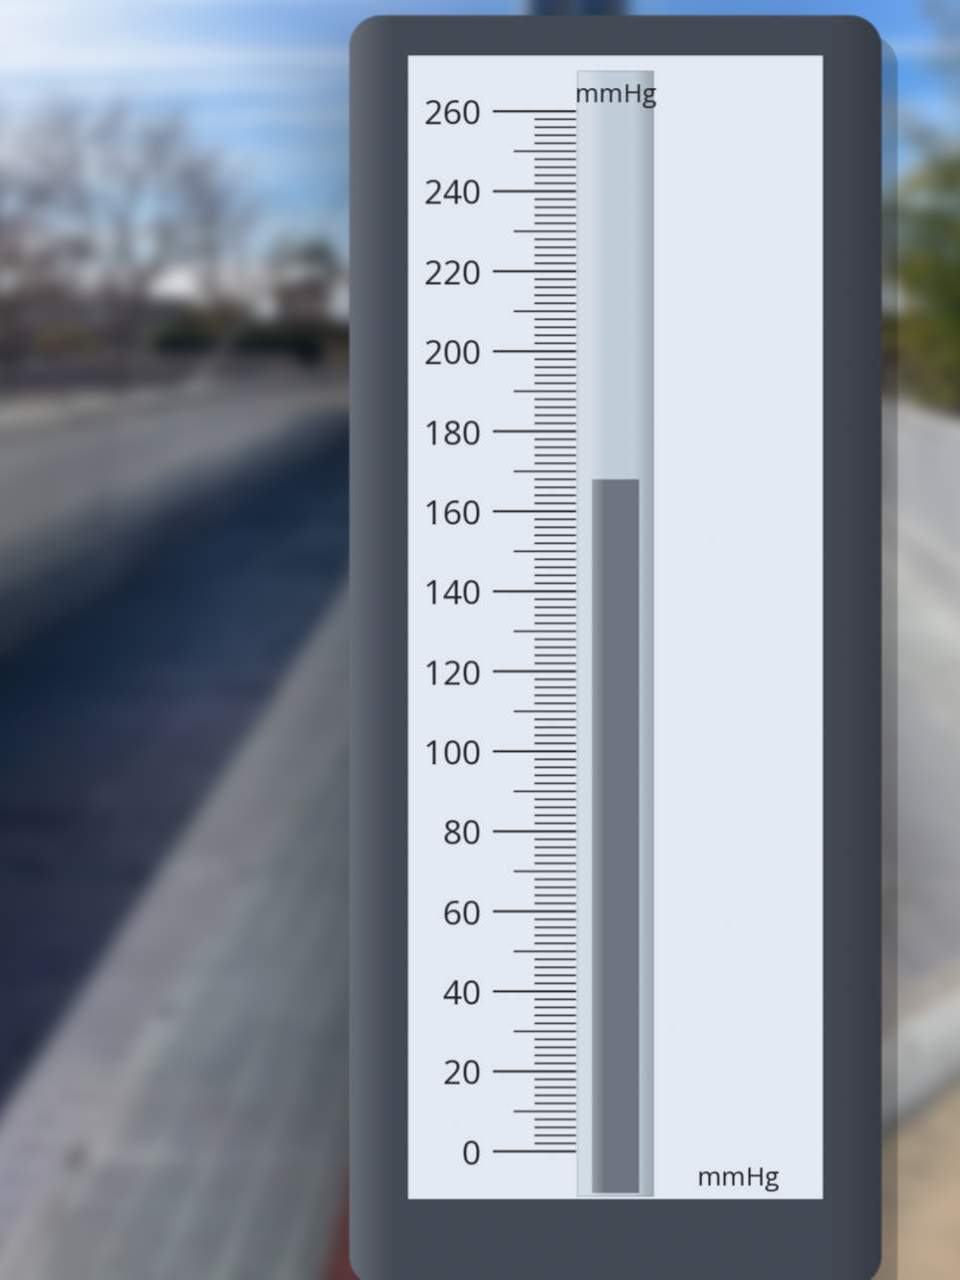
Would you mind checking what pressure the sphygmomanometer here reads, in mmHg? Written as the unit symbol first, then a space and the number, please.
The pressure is mmHg 168
